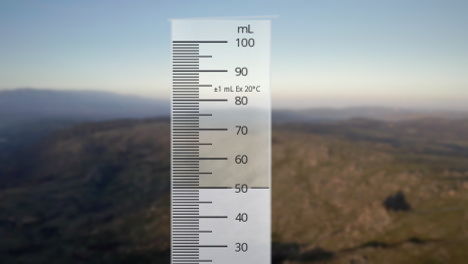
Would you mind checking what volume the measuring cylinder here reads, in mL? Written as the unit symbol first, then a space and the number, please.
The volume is mL 50
